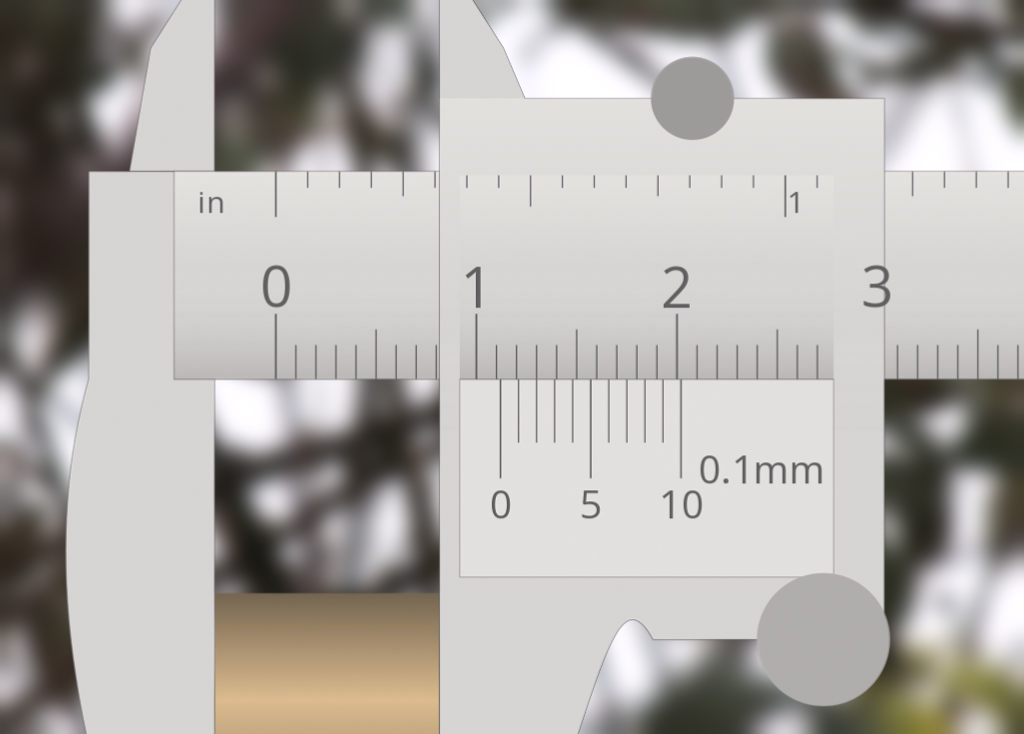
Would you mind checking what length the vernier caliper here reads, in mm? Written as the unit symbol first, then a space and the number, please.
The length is mm 11.2
